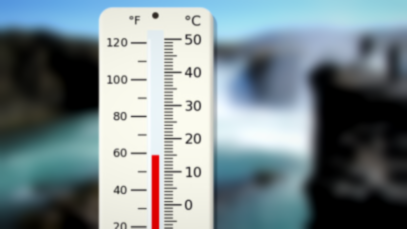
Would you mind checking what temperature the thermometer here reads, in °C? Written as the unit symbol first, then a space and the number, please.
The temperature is °C 15
